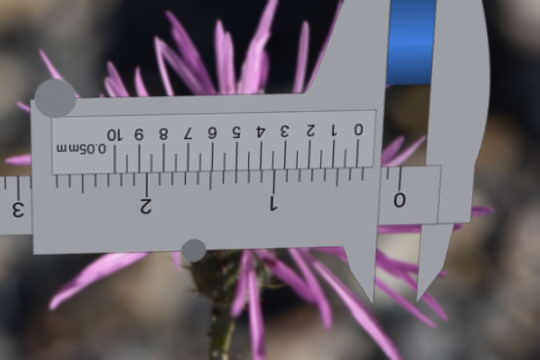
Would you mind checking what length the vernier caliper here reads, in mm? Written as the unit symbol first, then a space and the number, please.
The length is mm 3.5
